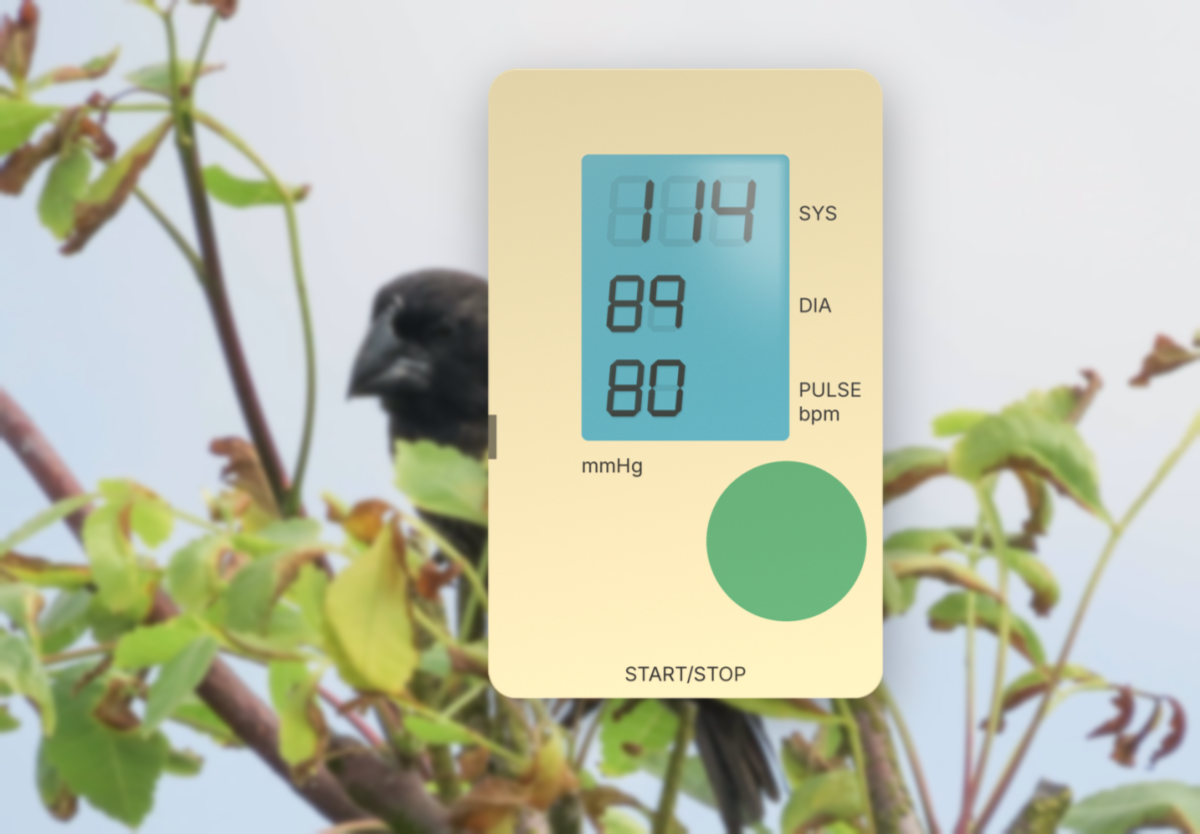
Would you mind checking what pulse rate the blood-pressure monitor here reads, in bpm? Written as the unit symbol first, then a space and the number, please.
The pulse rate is bpm 80
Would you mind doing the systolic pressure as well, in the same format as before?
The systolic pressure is mmHg 114
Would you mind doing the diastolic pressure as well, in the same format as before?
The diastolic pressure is mmHg 89
